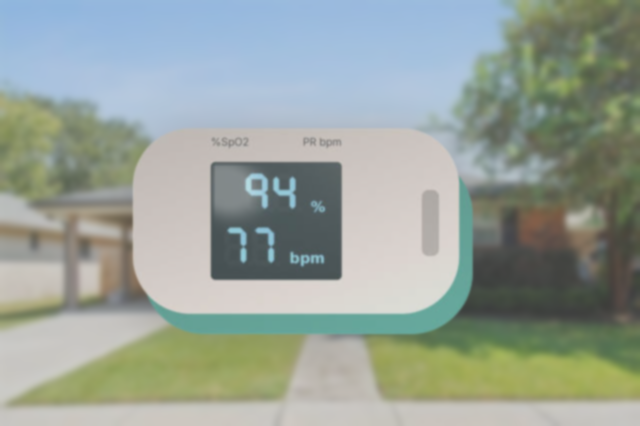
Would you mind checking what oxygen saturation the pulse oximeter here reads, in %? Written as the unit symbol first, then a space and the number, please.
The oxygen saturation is % 94
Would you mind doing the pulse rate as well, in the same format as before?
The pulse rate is bpm 77
